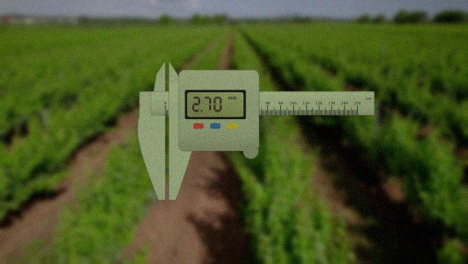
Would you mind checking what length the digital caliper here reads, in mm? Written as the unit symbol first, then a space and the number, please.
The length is mm 2.70
